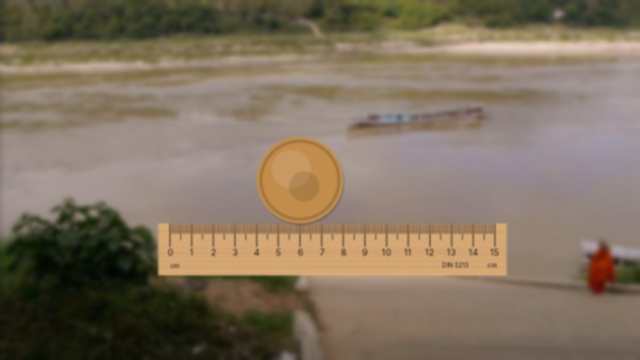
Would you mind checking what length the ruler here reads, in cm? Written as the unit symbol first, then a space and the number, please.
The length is cm 4
